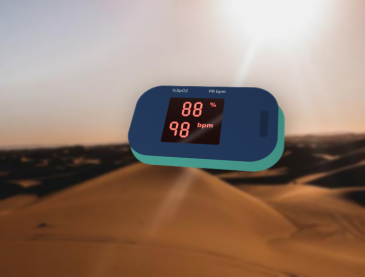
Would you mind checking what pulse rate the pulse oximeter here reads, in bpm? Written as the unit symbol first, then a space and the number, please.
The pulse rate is bpm 98
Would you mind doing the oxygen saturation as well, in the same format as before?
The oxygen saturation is % 88
